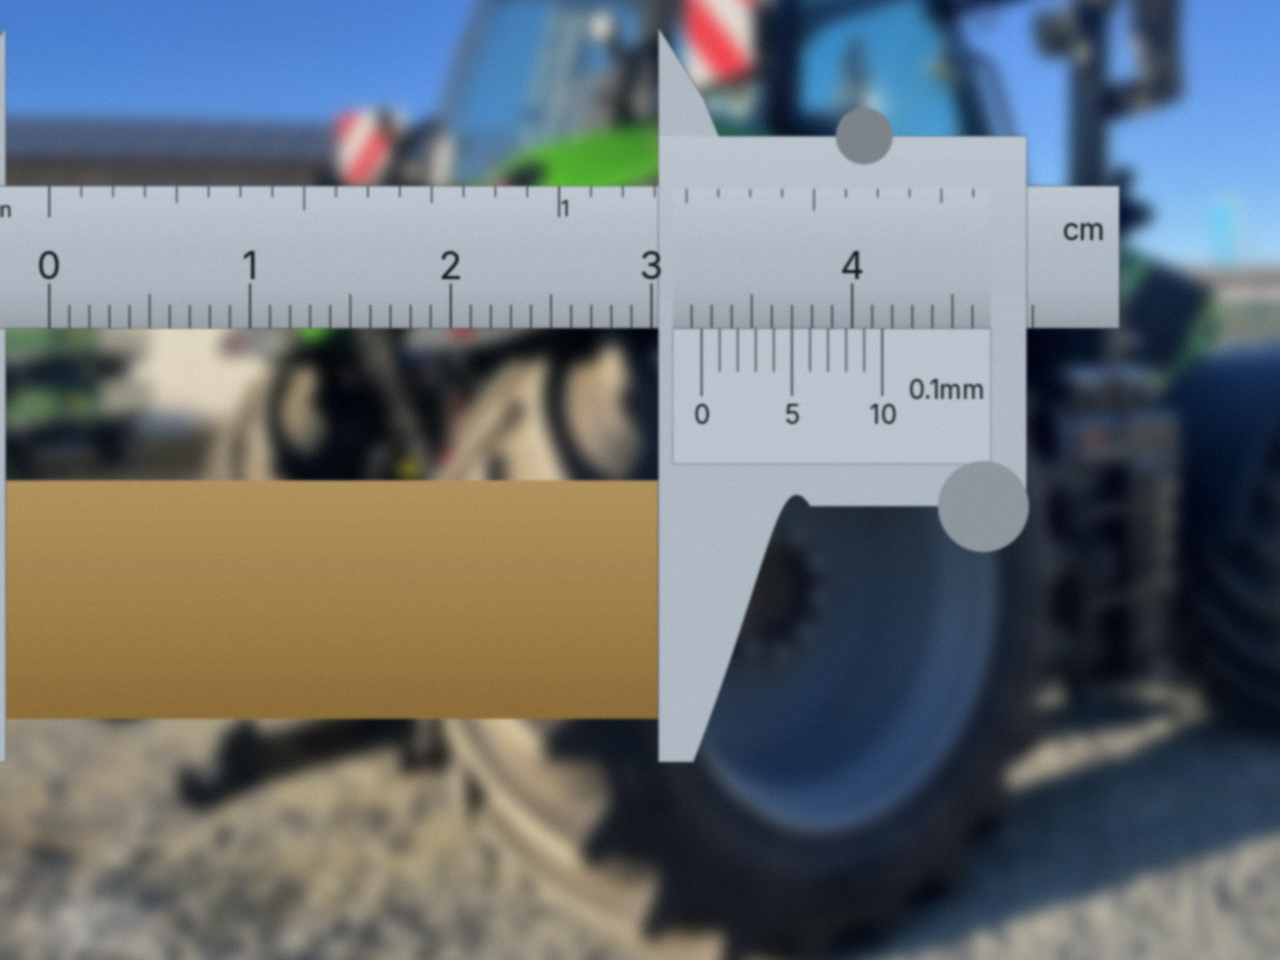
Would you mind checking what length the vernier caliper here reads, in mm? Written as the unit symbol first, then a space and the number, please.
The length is mm 32.5
